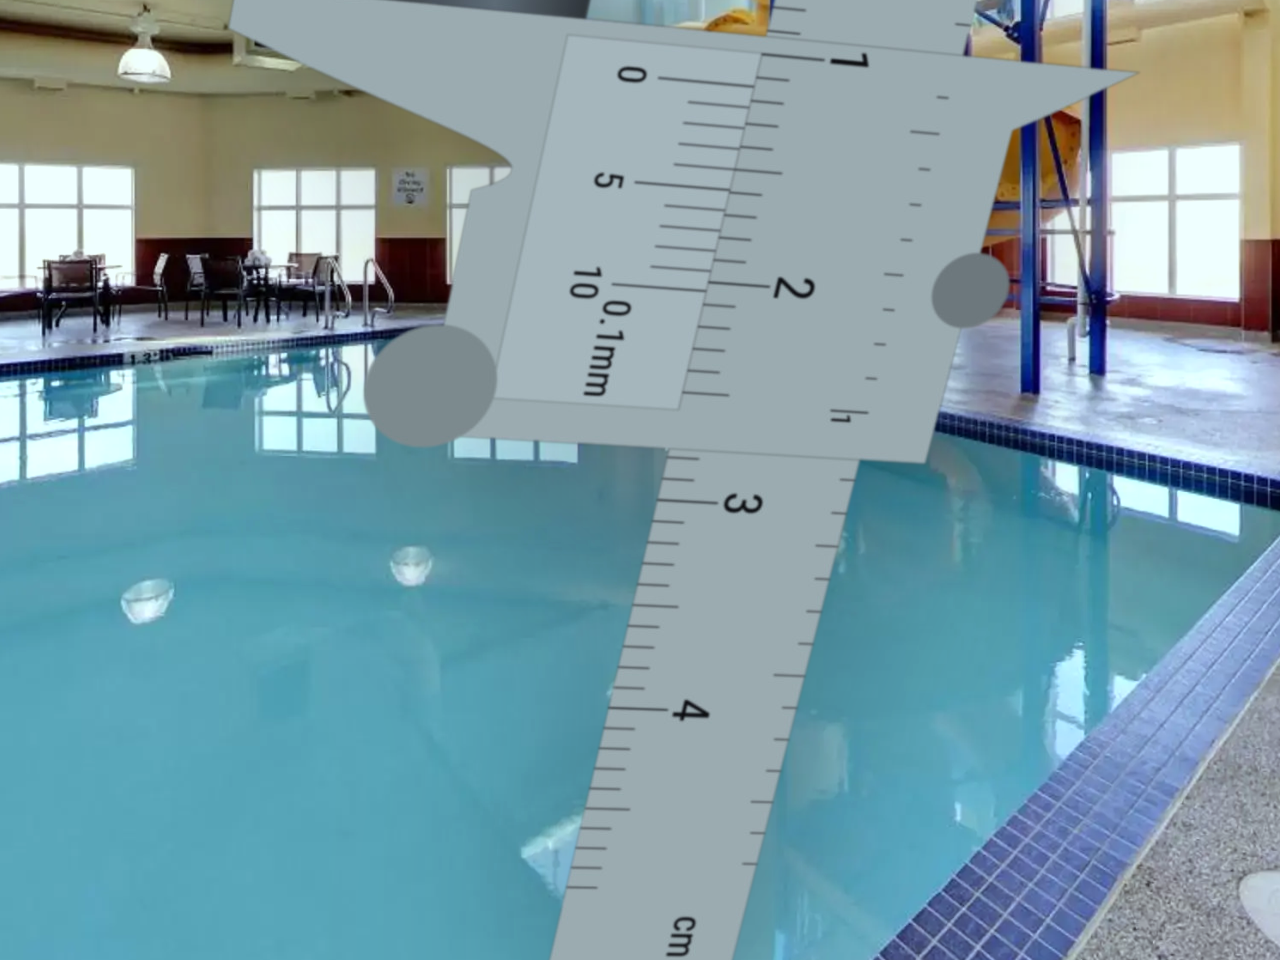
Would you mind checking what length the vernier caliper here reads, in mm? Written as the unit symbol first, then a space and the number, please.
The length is mm 11.4
